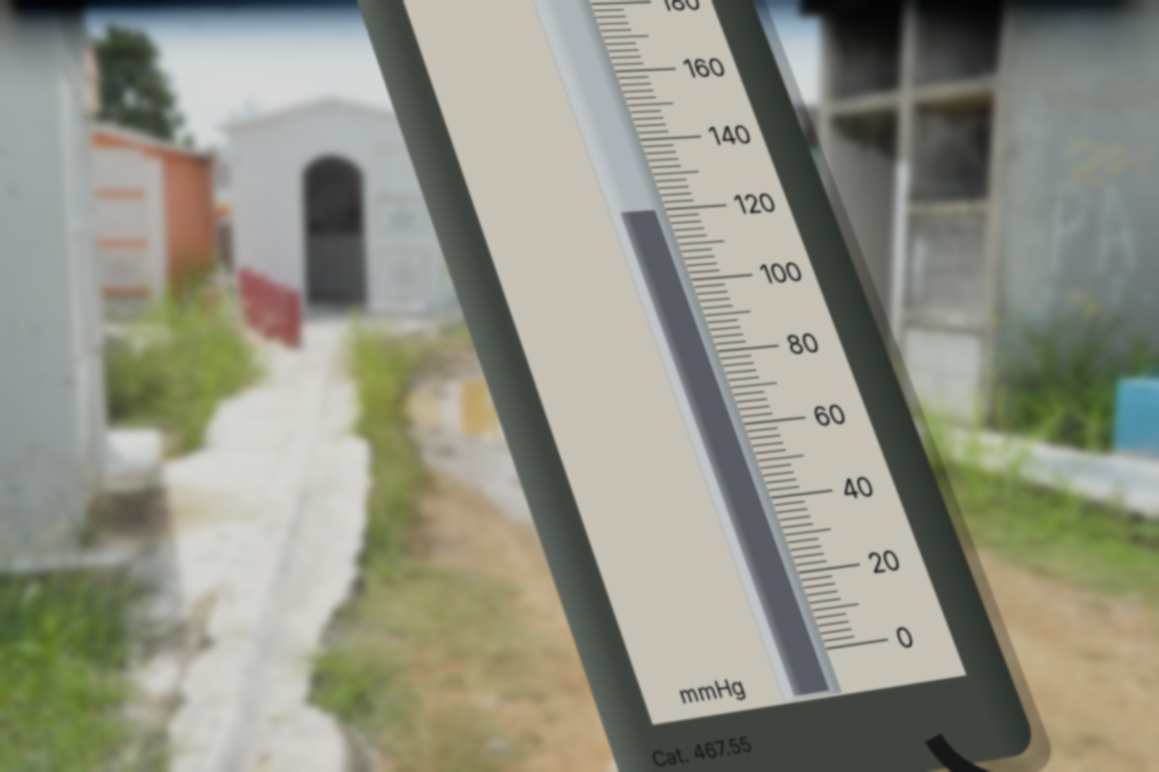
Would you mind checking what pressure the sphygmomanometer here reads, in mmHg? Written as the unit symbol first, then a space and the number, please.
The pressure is mmHg 120
